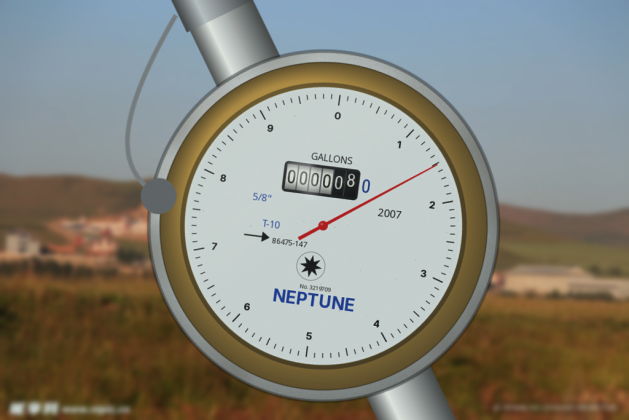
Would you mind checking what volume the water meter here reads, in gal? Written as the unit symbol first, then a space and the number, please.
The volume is gal 81.5
